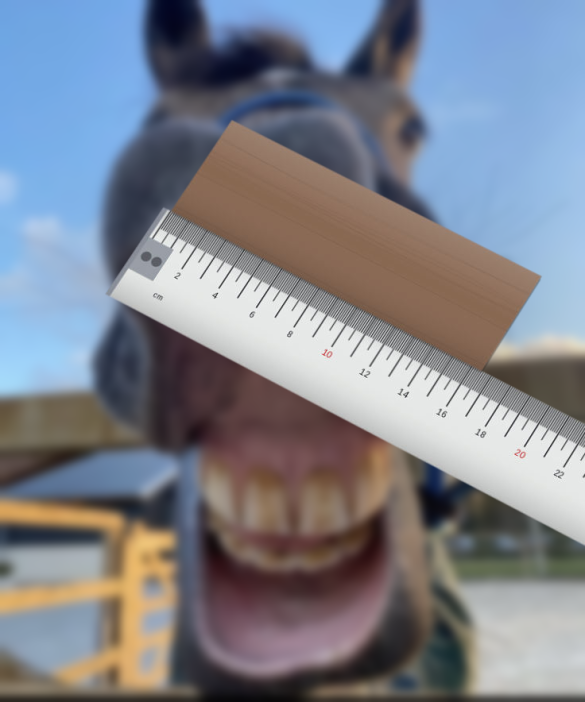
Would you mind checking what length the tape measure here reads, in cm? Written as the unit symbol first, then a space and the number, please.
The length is cm 16.5
